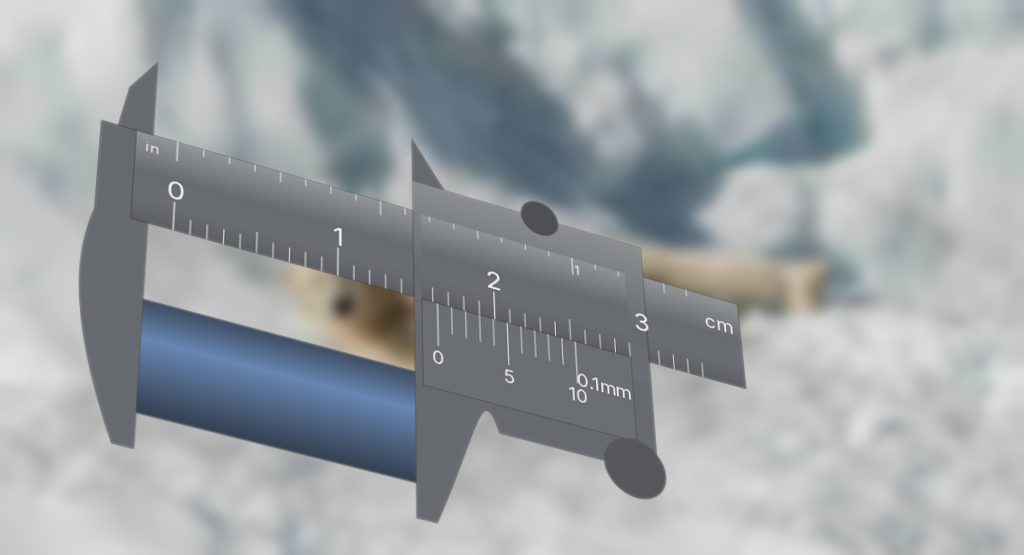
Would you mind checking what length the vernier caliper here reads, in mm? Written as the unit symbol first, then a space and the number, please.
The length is mm 16.3
